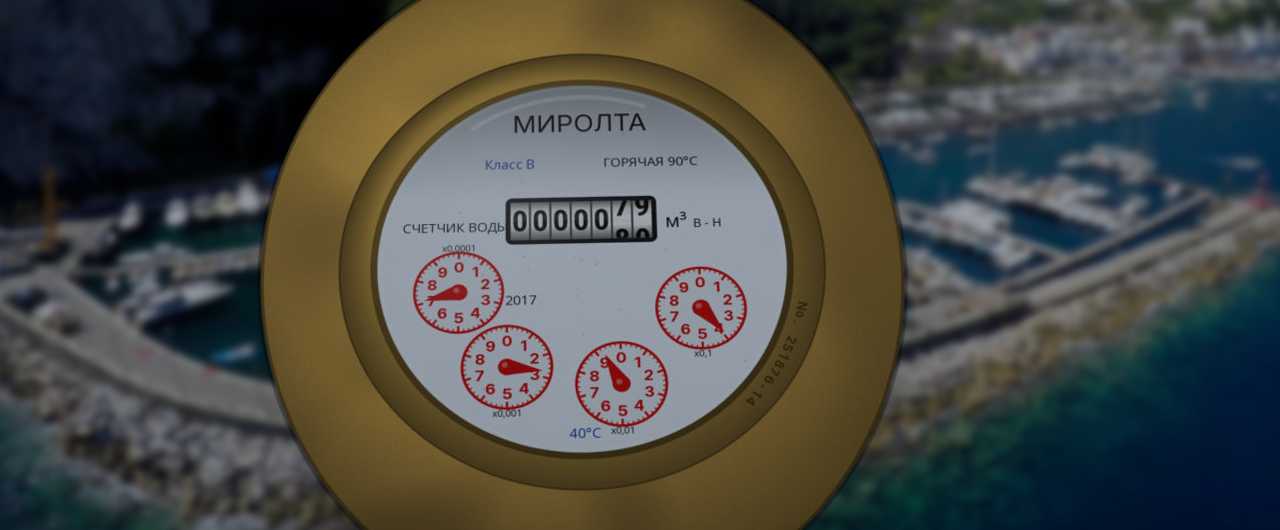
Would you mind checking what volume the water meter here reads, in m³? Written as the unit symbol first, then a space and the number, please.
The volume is m³ 79.3927
